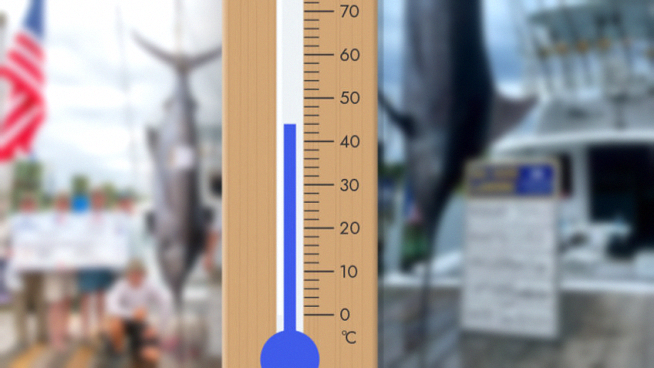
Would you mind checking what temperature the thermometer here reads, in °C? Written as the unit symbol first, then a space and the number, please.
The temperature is °C 44
